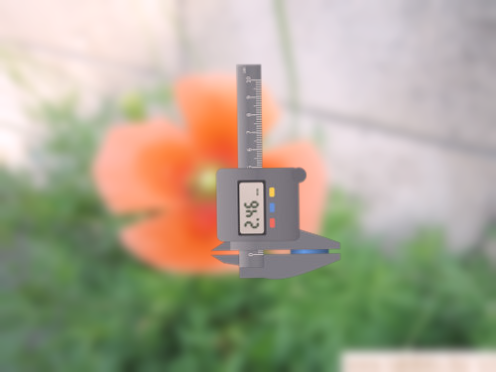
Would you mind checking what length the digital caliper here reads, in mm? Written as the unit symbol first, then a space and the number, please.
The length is mm 2.46
